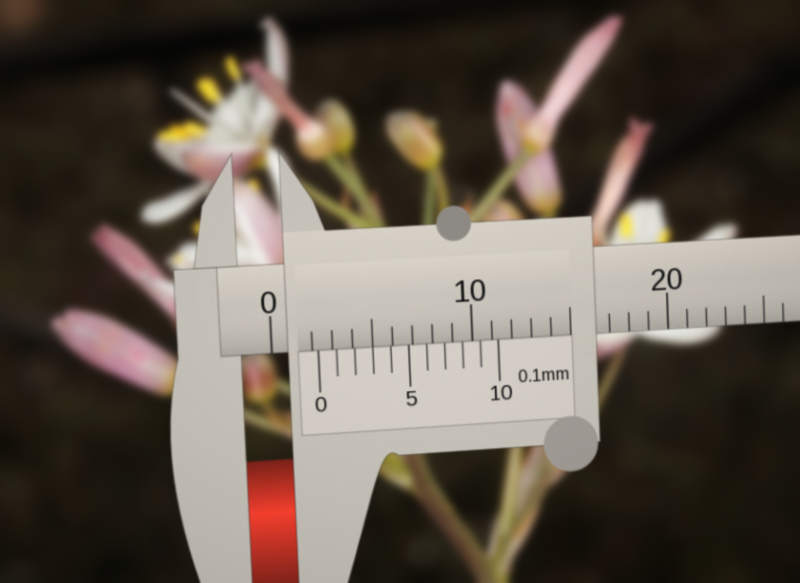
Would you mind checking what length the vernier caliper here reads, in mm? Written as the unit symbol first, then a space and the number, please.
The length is mm 2.3
